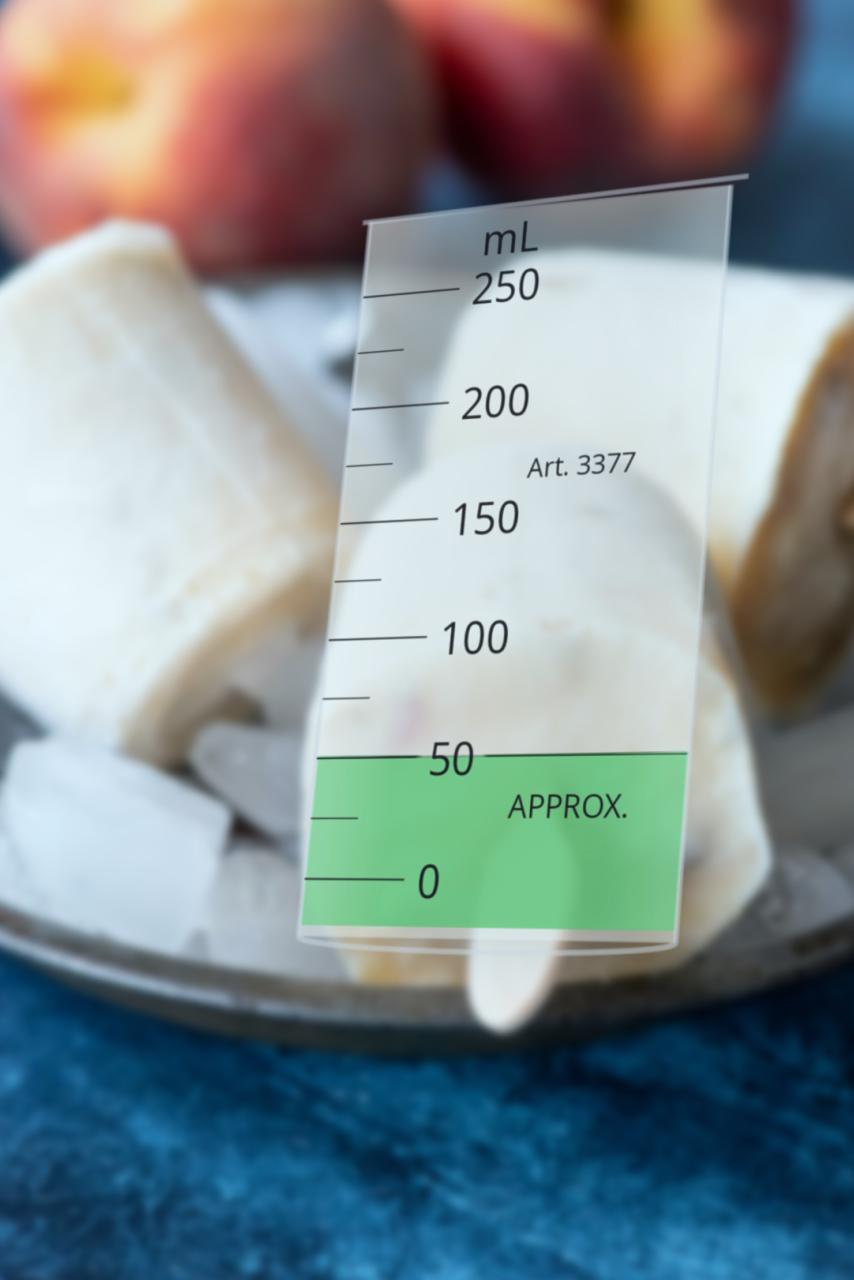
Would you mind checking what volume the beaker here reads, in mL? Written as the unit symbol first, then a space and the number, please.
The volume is mL 50
